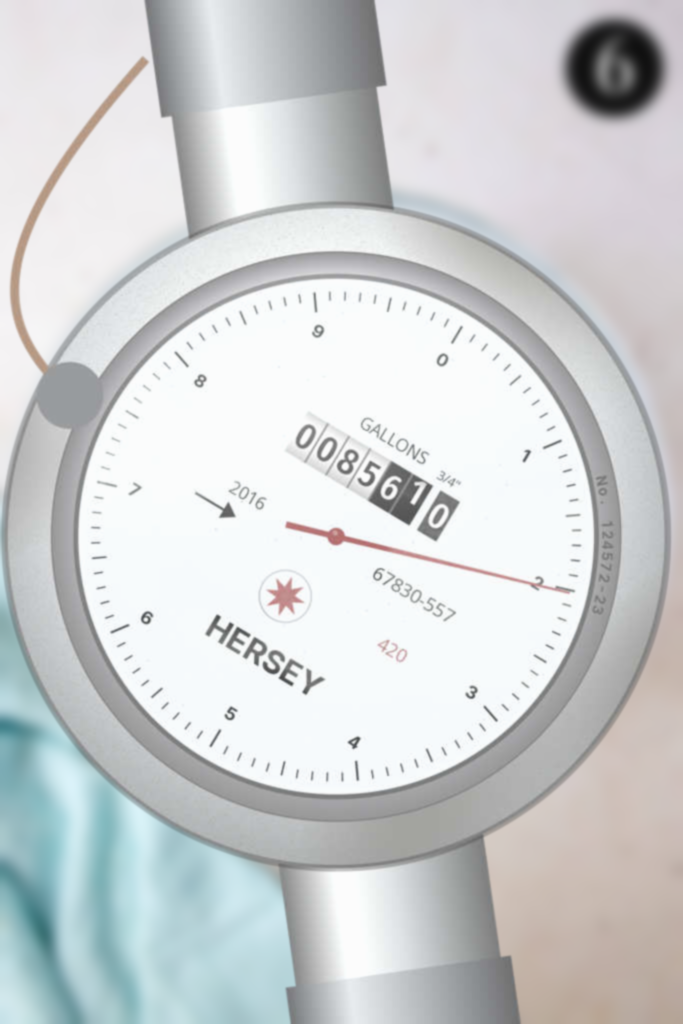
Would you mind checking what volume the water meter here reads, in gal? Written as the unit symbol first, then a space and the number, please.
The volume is gal 85612.0
